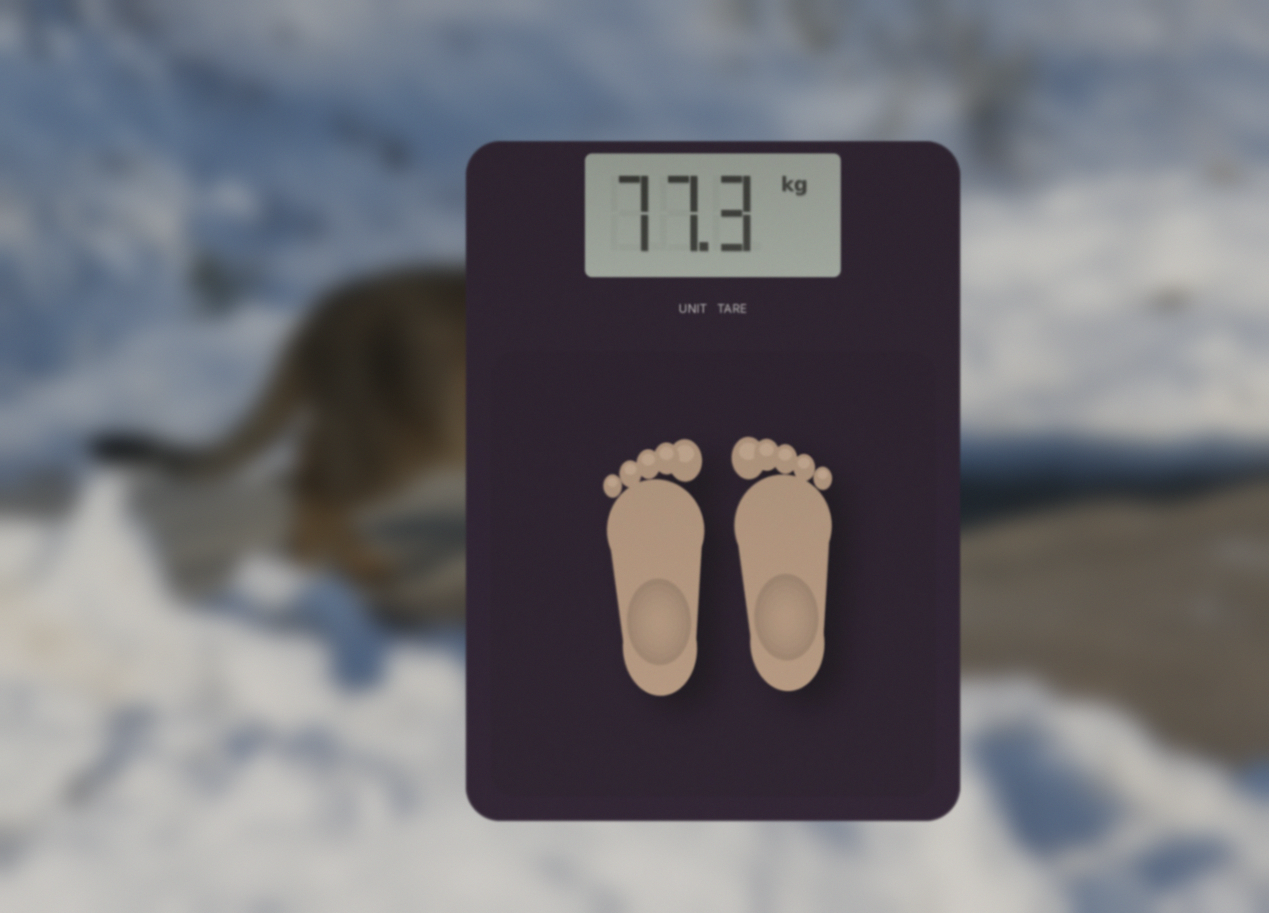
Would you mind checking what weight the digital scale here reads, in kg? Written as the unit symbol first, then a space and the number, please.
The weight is kg 77.3
